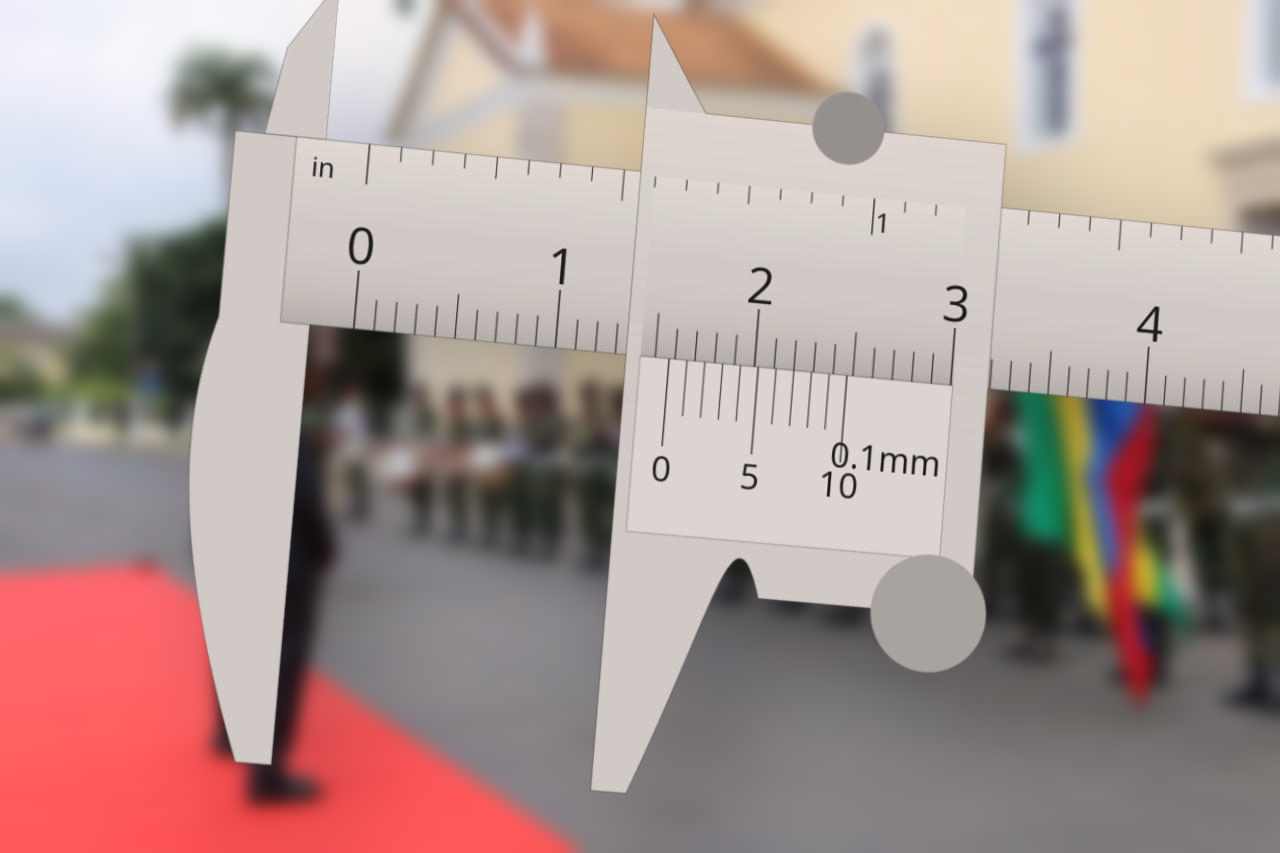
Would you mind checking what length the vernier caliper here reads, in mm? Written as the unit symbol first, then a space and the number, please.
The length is mm 15.7
